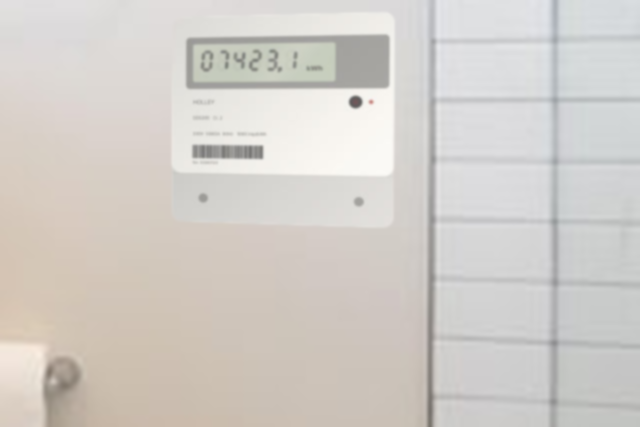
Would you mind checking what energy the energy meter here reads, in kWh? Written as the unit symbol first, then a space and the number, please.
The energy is kWh 7423.1
